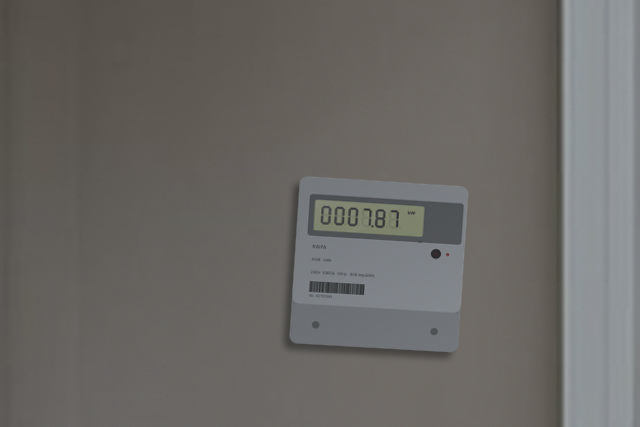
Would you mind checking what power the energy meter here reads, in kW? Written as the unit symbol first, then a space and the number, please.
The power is kW 7.87
